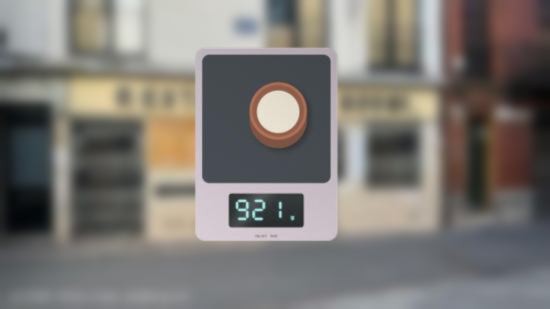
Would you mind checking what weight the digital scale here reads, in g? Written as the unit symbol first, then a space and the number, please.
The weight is g 921
